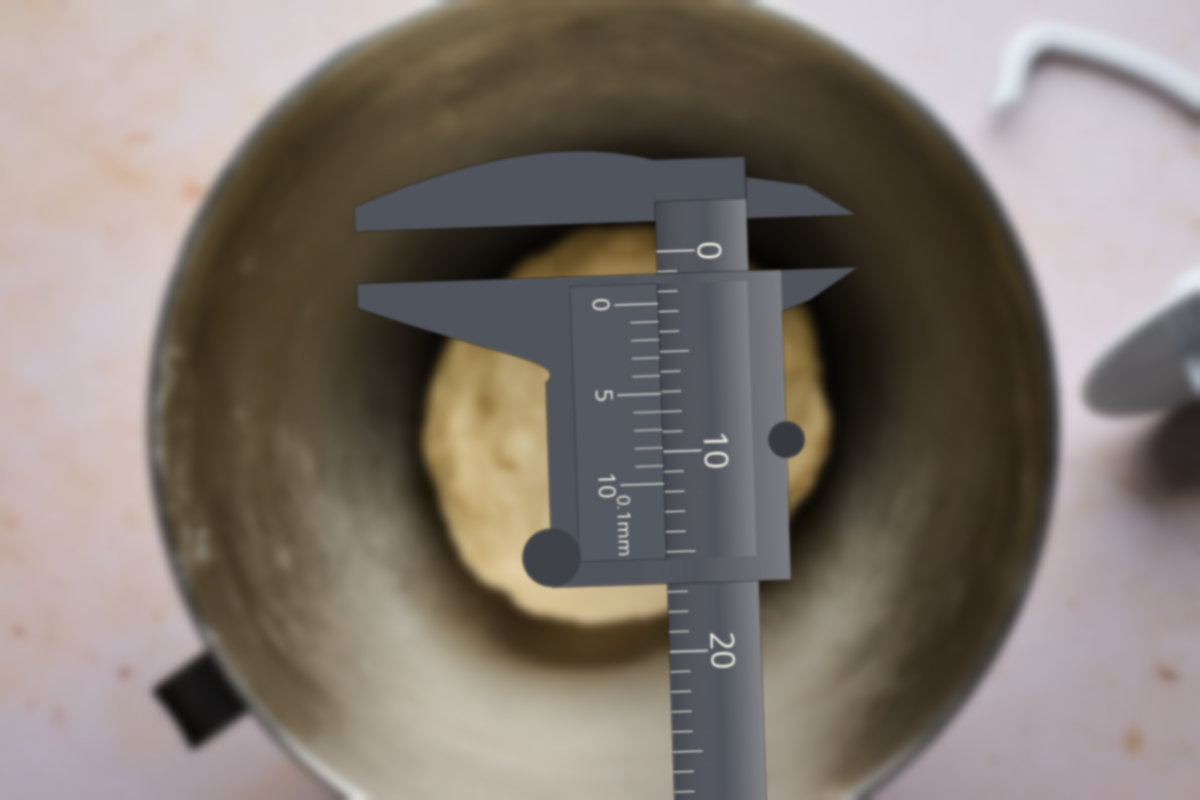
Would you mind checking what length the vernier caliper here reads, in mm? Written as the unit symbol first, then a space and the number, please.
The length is mm 2.6
